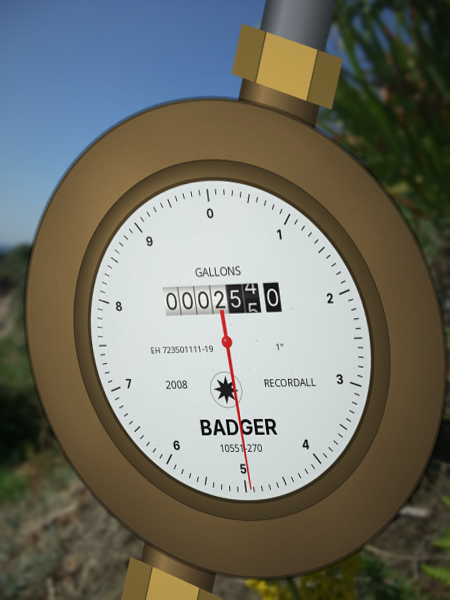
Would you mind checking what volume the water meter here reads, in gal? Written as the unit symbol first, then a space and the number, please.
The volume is gal 2544.9
